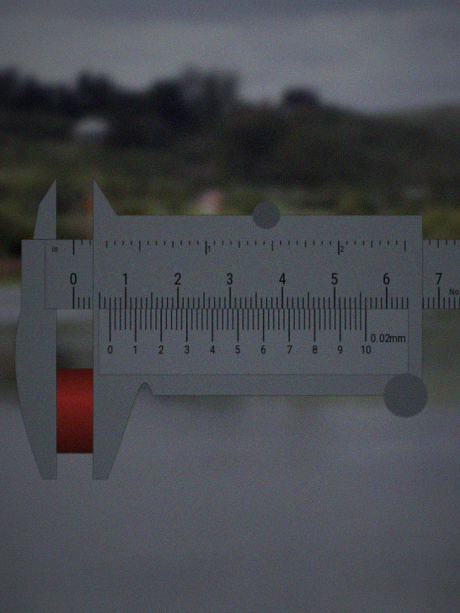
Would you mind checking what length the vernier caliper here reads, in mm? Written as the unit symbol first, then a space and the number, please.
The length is mm 7.0
